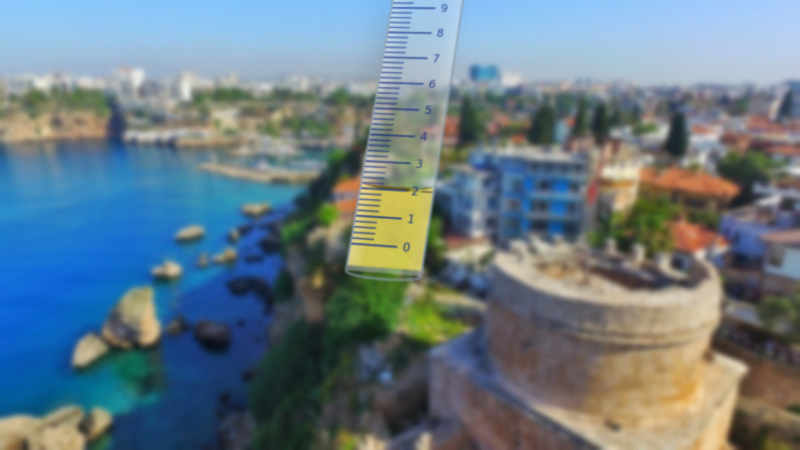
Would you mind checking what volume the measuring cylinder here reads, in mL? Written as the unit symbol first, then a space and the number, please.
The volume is mL 2
